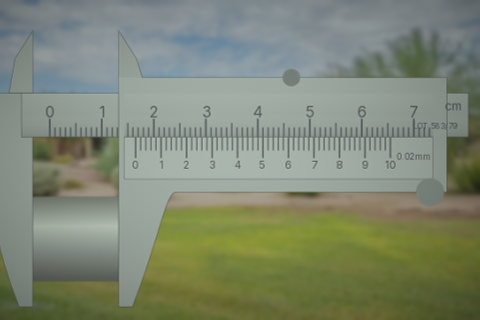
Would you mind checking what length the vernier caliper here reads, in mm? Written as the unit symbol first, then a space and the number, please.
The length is mm 16.5
